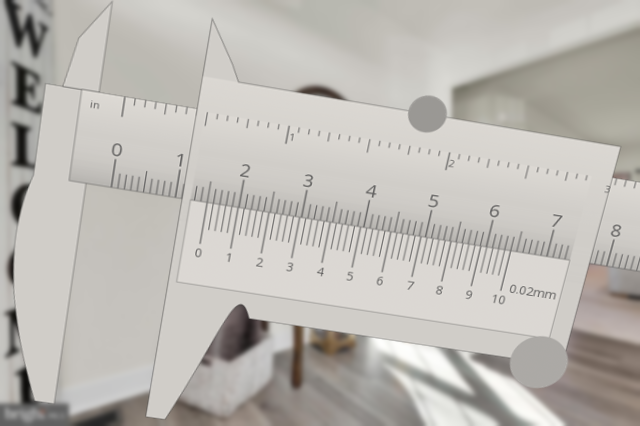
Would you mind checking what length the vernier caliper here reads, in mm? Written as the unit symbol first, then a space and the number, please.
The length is mm 15.0
